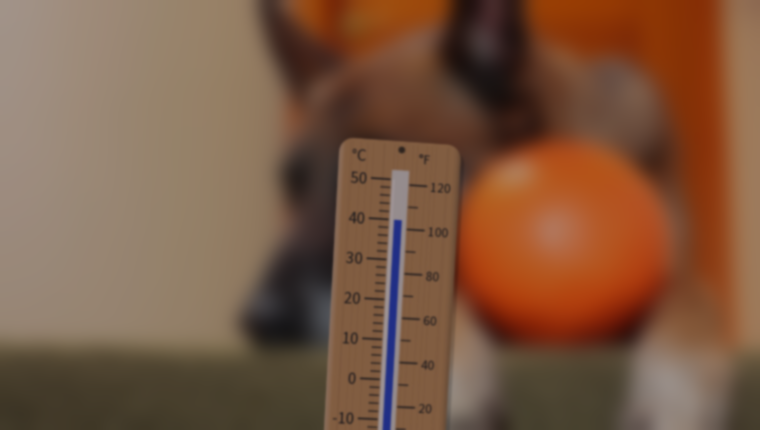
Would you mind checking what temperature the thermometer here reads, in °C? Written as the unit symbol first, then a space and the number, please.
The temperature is °C 40
